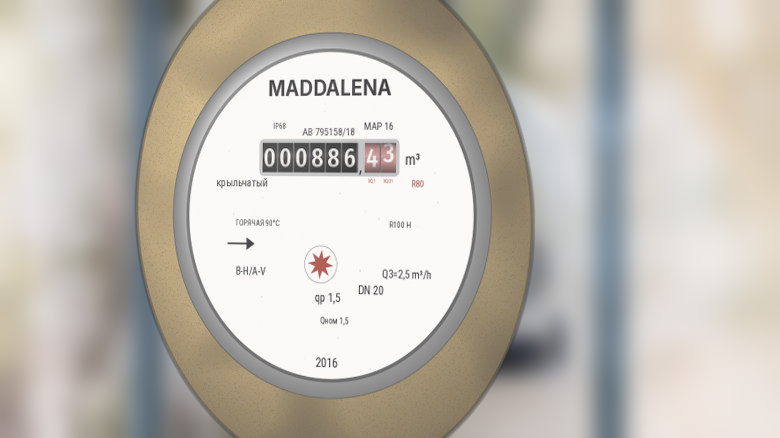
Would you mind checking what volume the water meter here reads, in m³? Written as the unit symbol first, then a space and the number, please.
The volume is m³ 886.43
